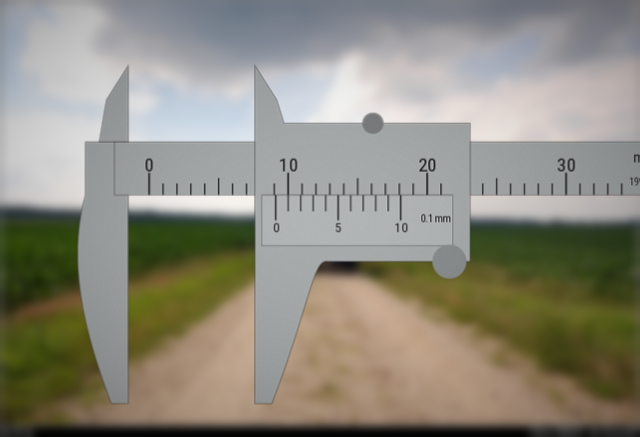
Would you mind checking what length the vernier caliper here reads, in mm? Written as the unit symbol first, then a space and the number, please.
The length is mm 9.1
